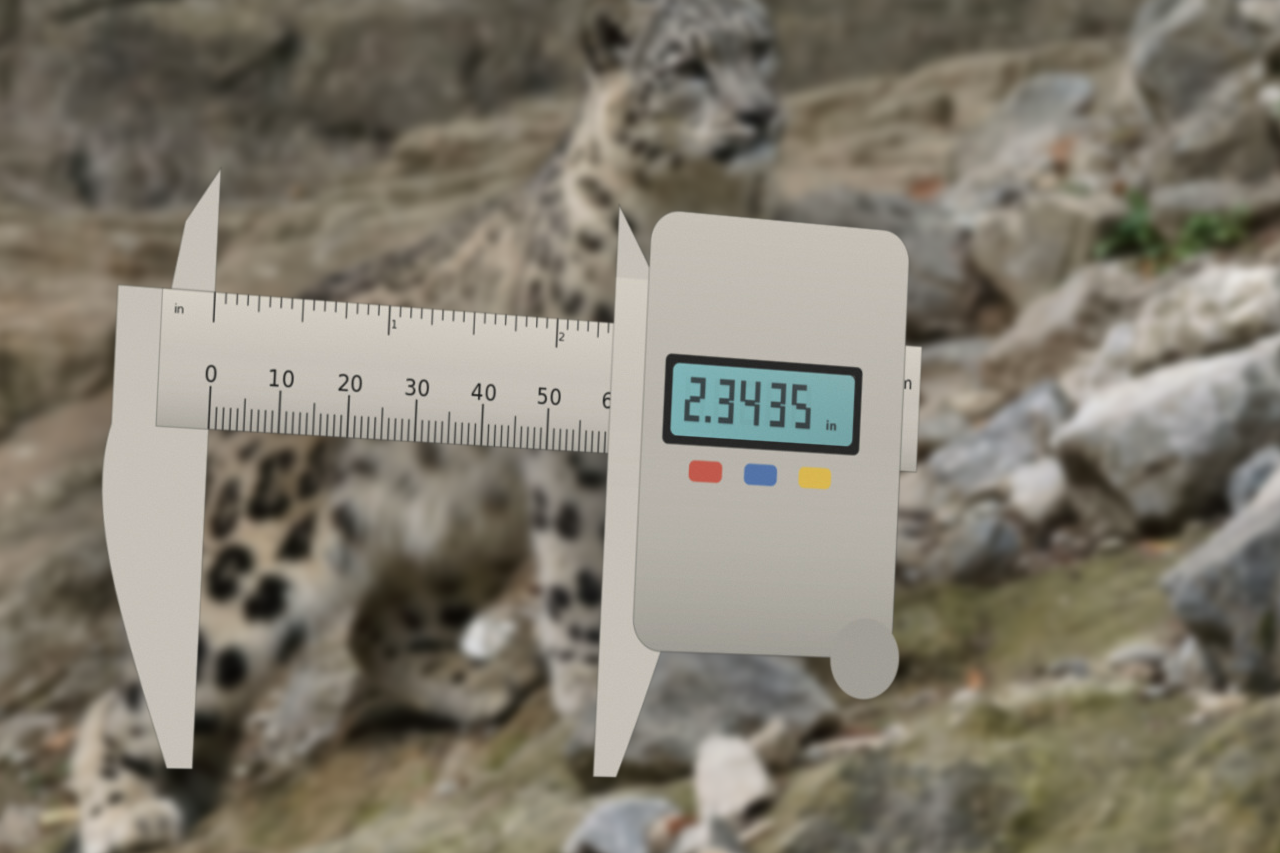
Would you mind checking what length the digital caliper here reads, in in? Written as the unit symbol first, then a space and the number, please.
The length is in 2.3435
